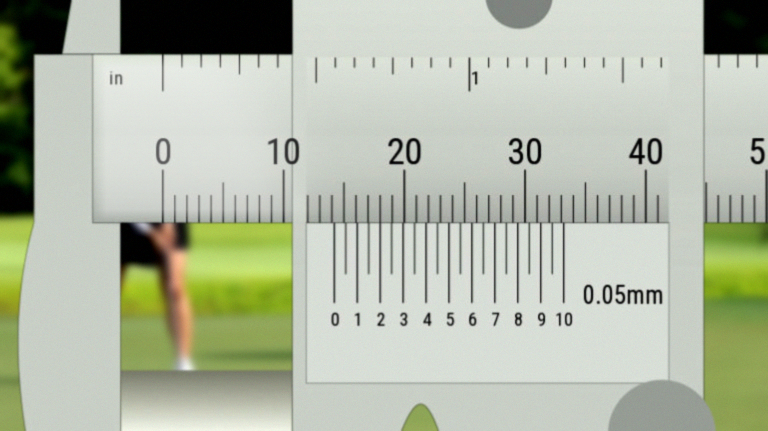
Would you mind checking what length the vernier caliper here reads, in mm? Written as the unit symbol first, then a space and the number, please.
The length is mm 14.2
